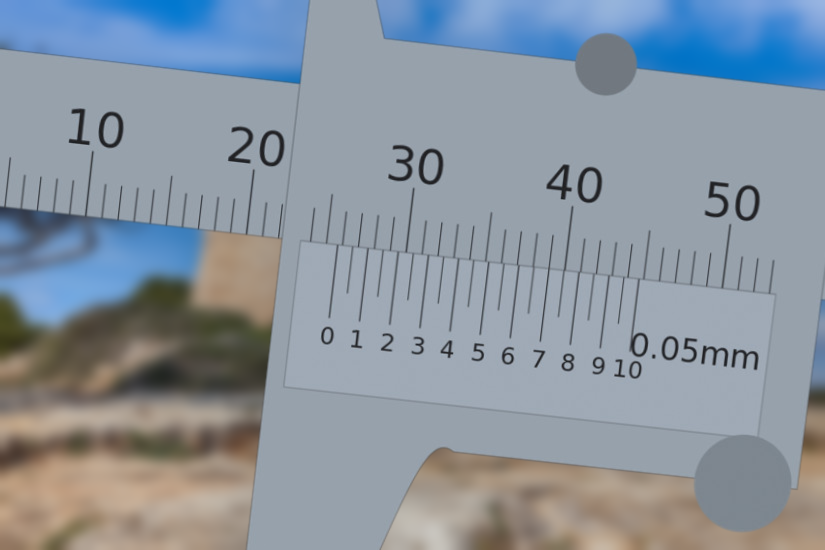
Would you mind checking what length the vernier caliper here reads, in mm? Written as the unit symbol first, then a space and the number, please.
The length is mm 25.7
